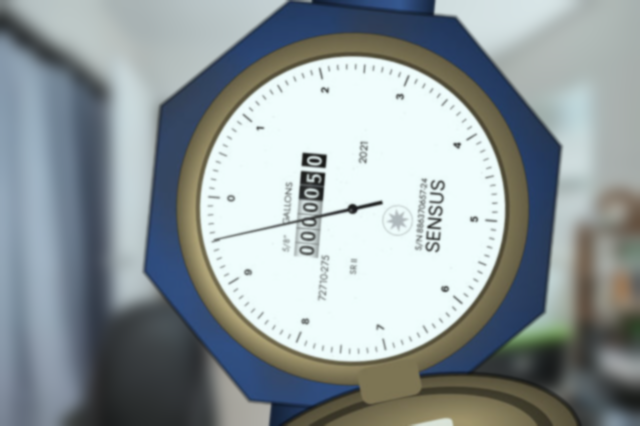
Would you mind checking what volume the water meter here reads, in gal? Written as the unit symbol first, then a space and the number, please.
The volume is gal 49.5
